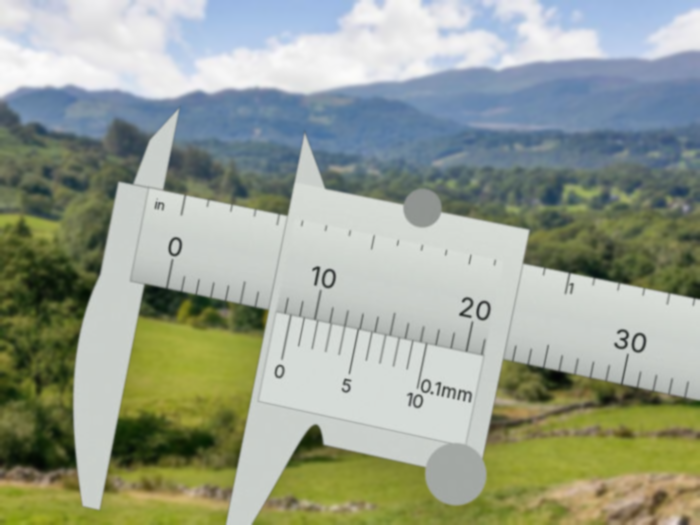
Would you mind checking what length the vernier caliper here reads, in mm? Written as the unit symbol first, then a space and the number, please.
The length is mm 8.4
